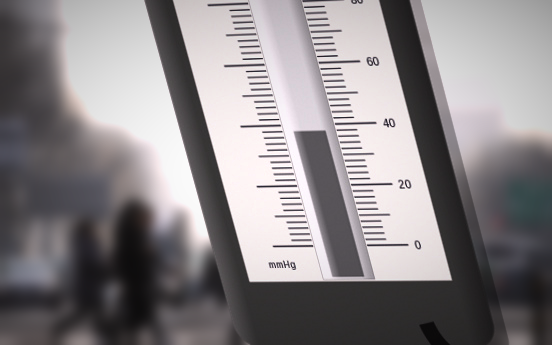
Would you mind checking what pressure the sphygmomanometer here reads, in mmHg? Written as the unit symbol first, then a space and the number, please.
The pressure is mmHg 38
